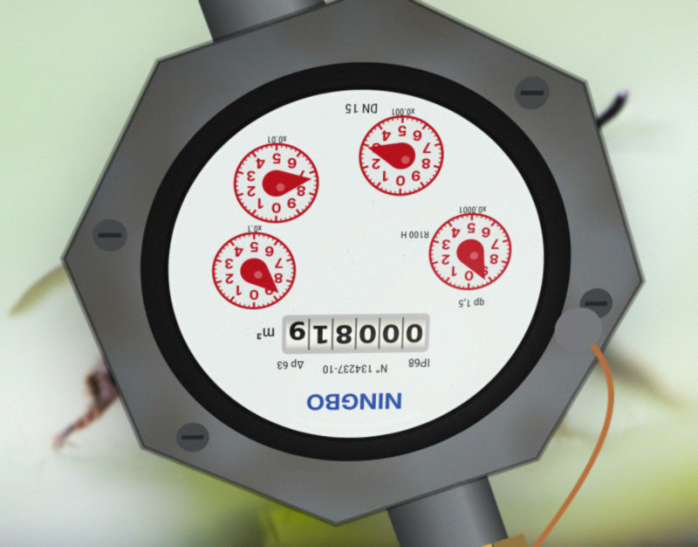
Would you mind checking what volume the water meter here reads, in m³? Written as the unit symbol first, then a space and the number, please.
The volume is m³ 818.8729
